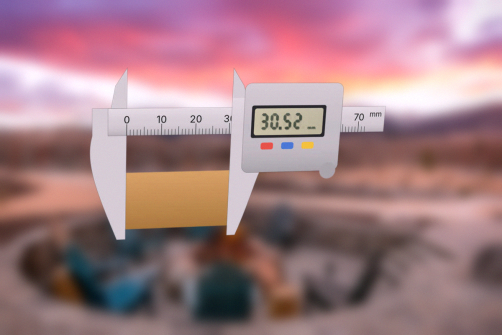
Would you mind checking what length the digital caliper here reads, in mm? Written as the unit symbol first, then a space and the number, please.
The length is mm 30.52
